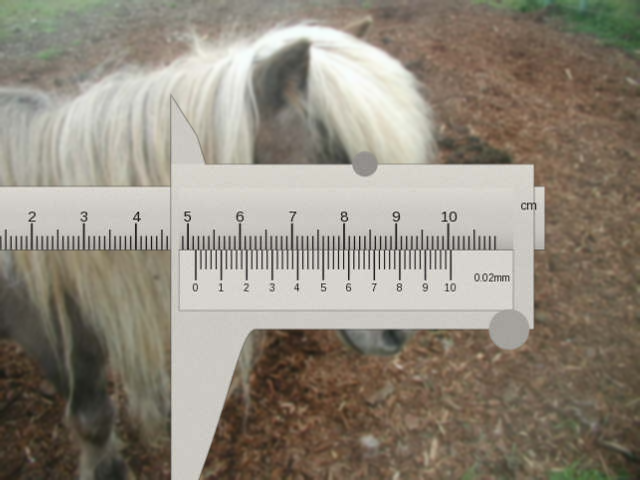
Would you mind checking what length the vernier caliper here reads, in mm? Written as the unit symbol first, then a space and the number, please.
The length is mm 51.5
